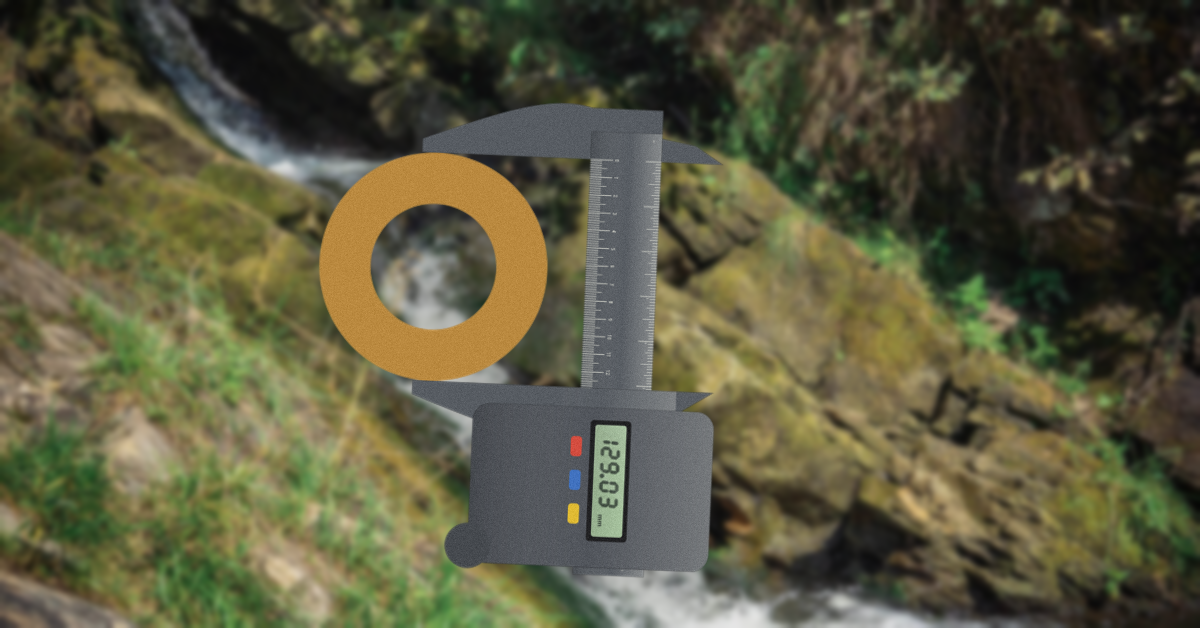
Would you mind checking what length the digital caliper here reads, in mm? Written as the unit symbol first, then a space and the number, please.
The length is mm 129.03
